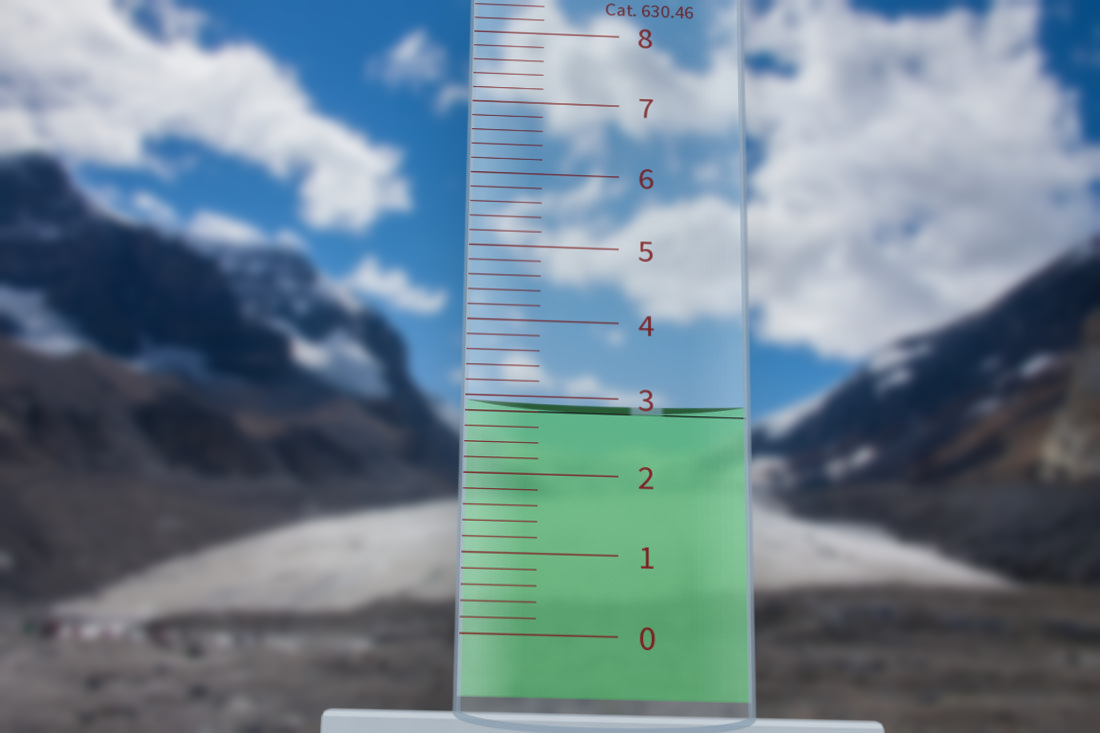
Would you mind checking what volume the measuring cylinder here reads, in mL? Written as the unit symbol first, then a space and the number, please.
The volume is mL 2.8
